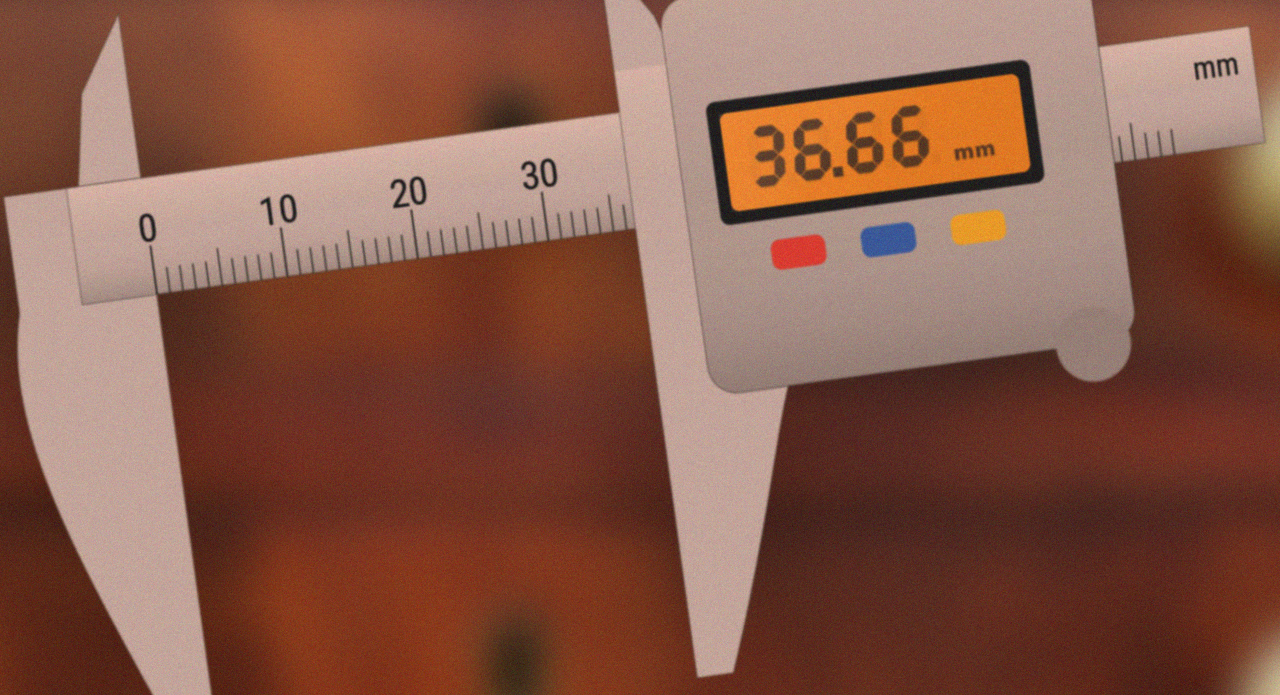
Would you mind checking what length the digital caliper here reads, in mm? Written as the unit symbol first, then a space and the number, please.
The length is mm 36.66
